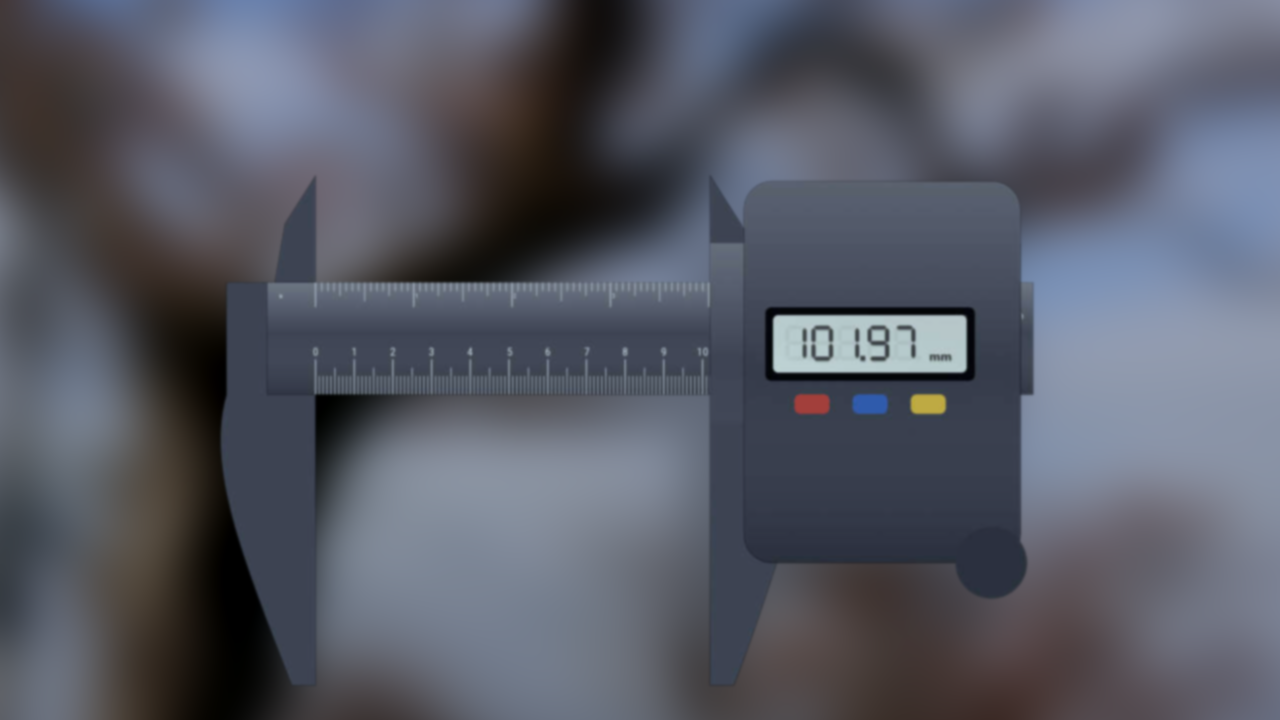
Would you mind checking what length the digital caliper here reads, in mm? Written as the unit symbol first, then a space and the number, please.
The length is mm 101.97
